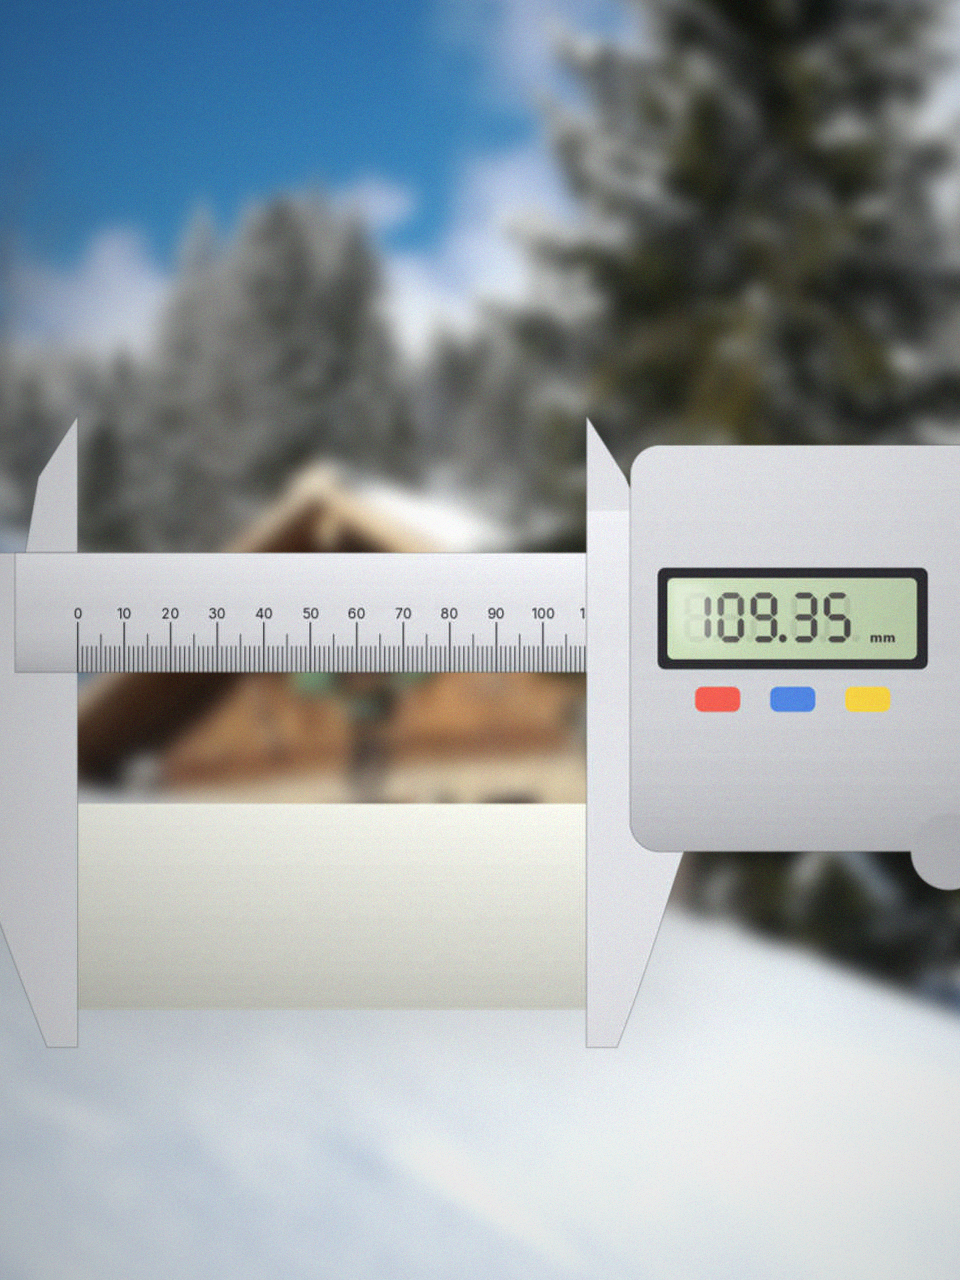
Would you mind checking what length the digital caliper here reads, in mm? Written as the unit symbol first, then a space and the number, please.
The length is mm 109.35
